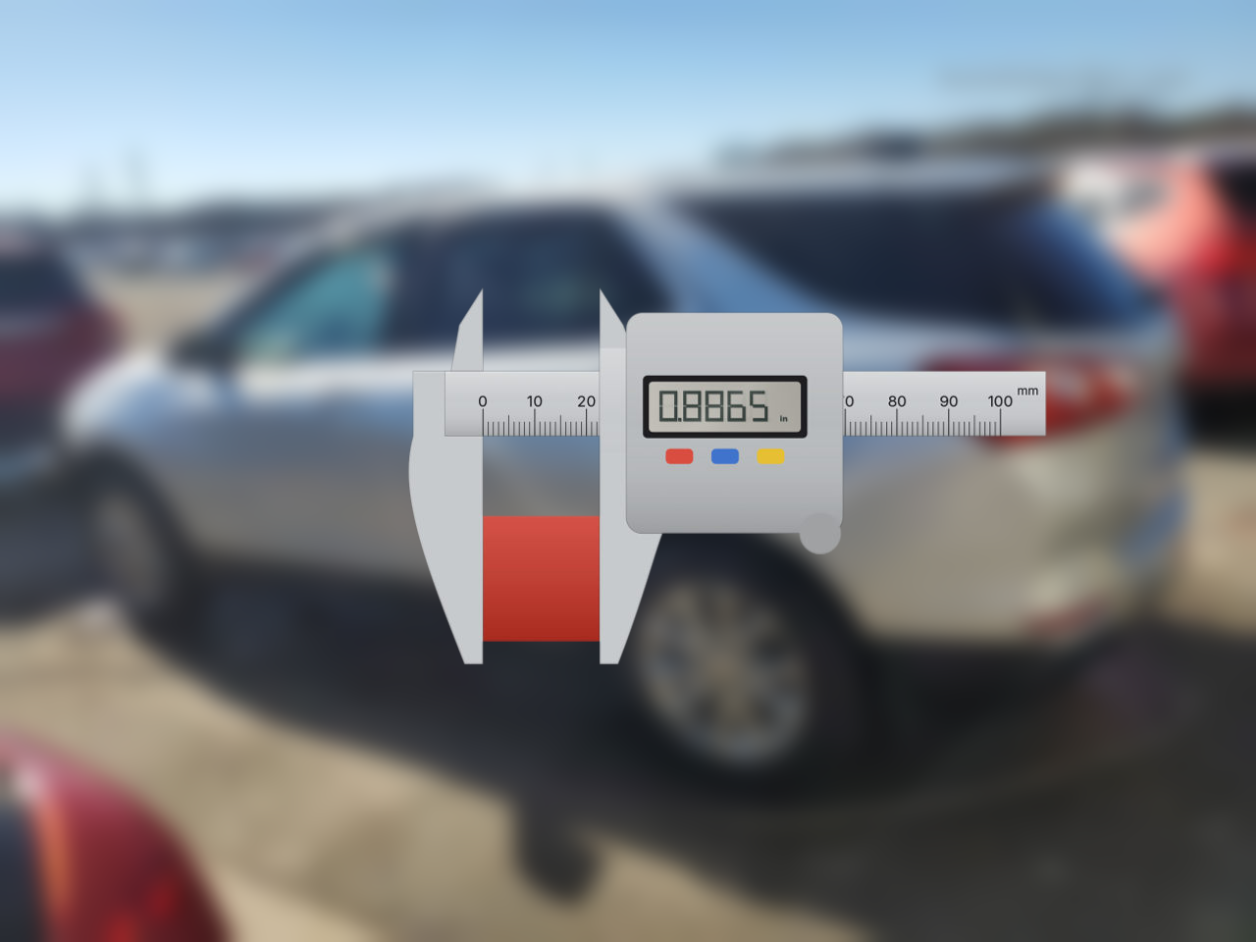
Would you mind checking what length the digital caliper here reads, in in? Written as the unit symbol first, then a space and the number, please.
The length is in 0.8865
